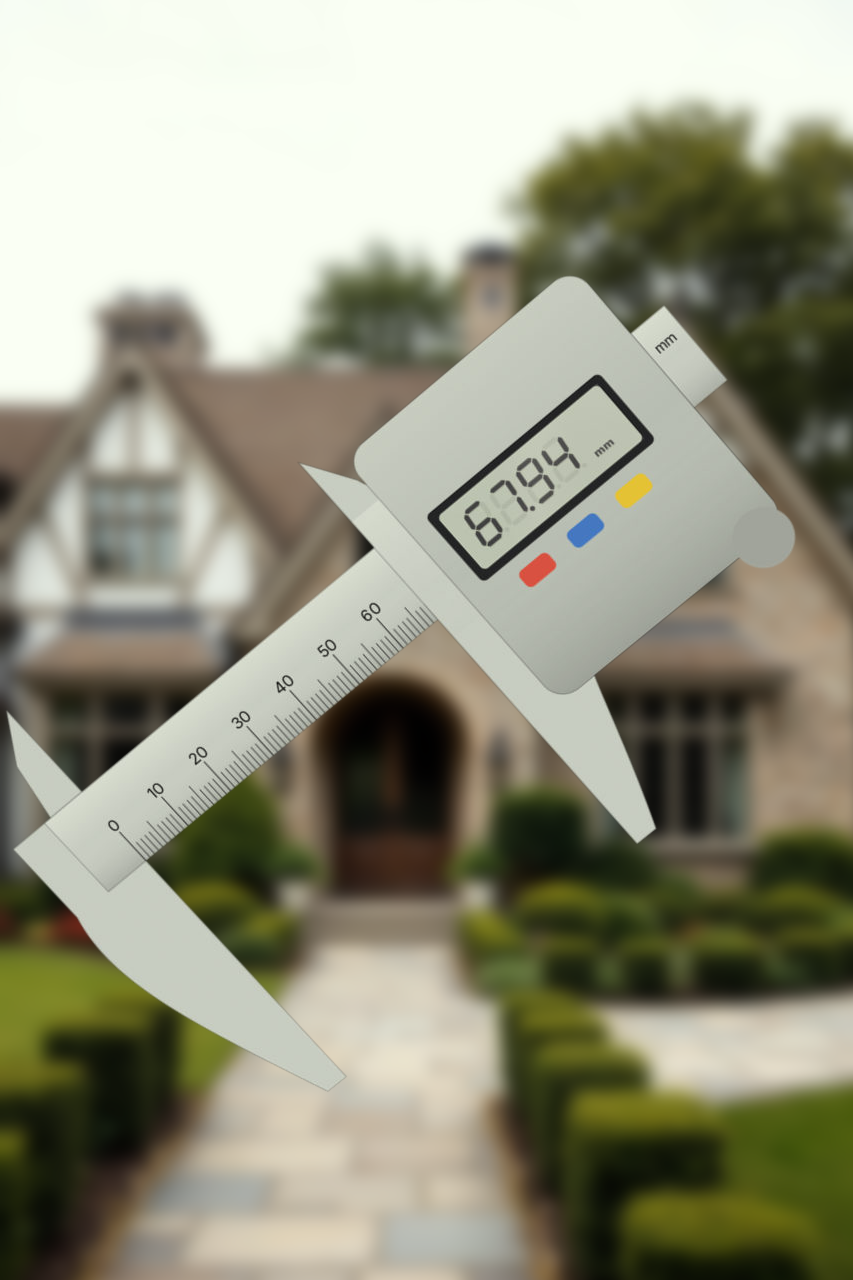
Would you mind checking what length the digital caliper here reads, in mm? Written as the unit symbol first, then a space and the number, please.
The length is mm 67.94
